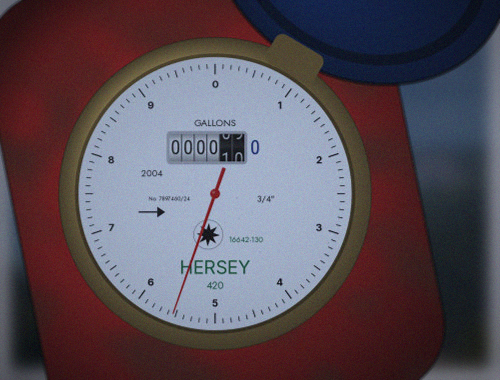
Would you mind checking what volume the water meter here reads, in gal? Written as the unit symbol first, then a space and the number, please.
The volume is gal 95.5
